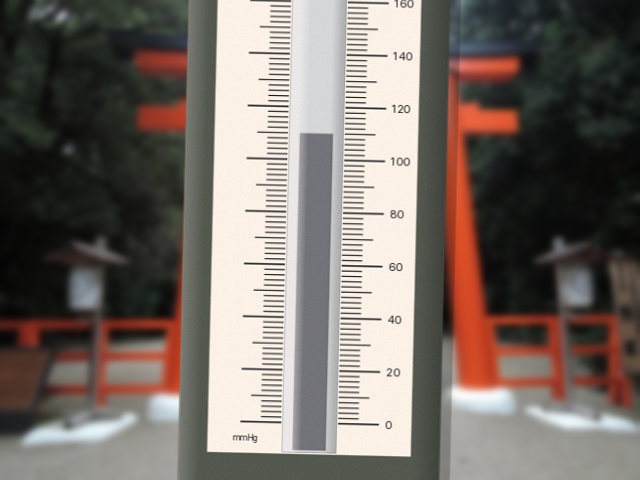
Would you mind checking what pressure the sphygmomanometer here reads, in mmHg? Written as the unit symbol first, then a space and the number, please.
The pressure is mmHg 110
